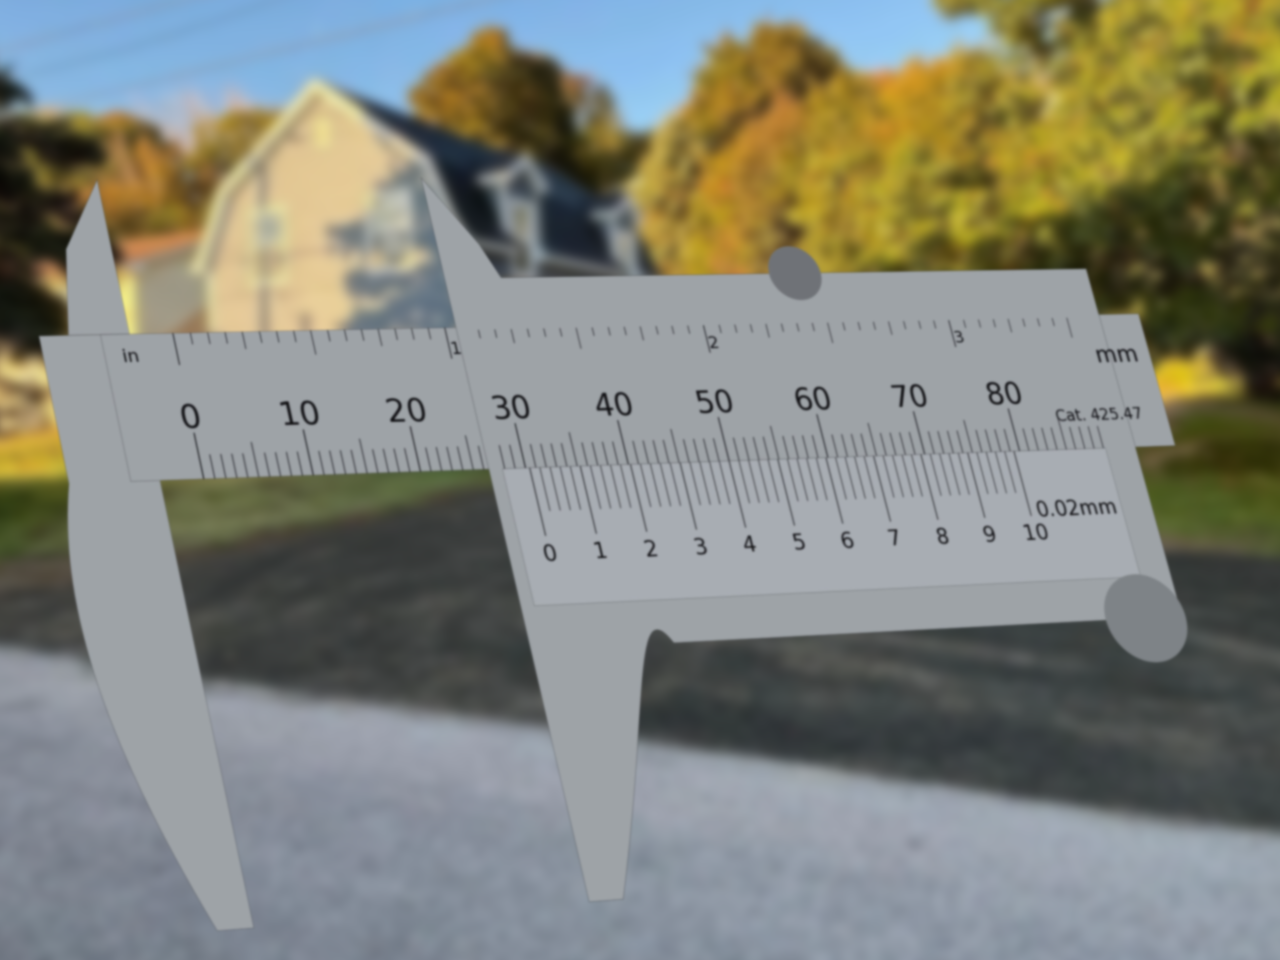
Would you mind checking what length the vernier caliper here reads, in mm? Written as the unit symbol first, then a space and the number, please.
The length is mm 30.4
